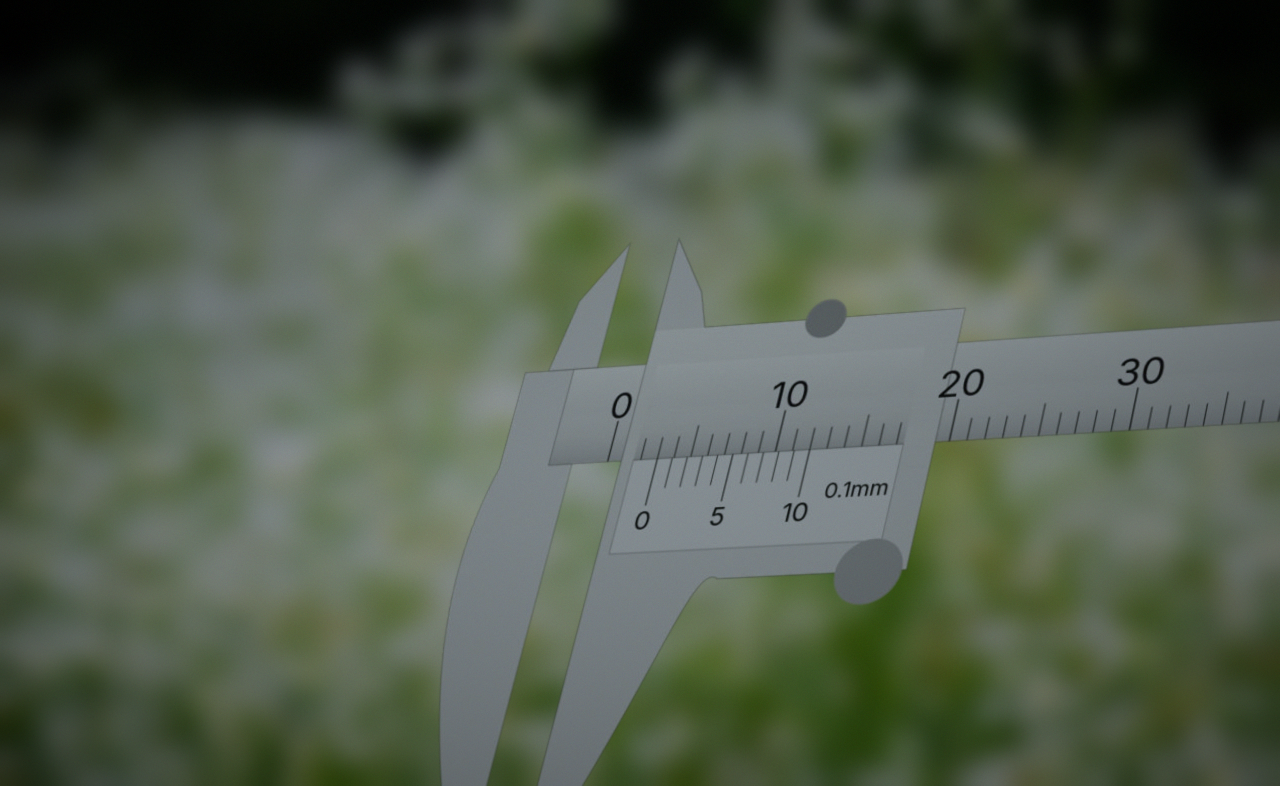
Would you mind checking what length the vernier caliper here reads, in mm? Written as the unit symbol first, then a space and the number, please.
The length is mm 3.0
